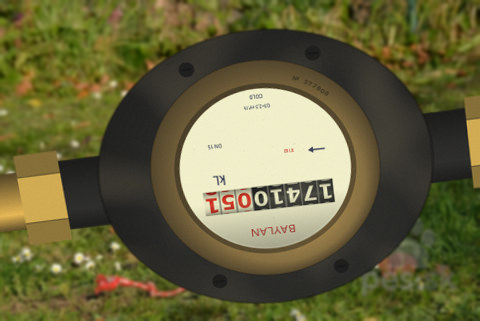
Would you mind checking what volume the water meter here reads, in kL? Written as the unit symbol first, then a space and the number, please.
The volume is kL 17410.051
